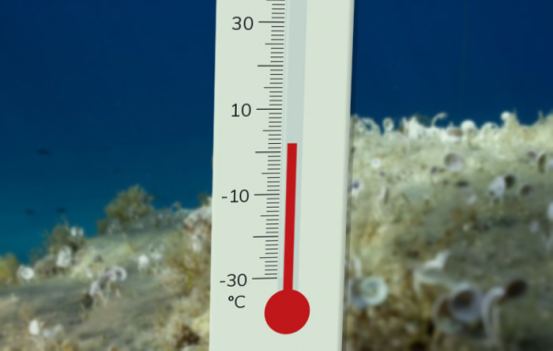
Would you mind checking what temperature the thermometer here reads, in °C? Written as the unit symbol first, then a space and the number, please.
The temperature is °C 2
